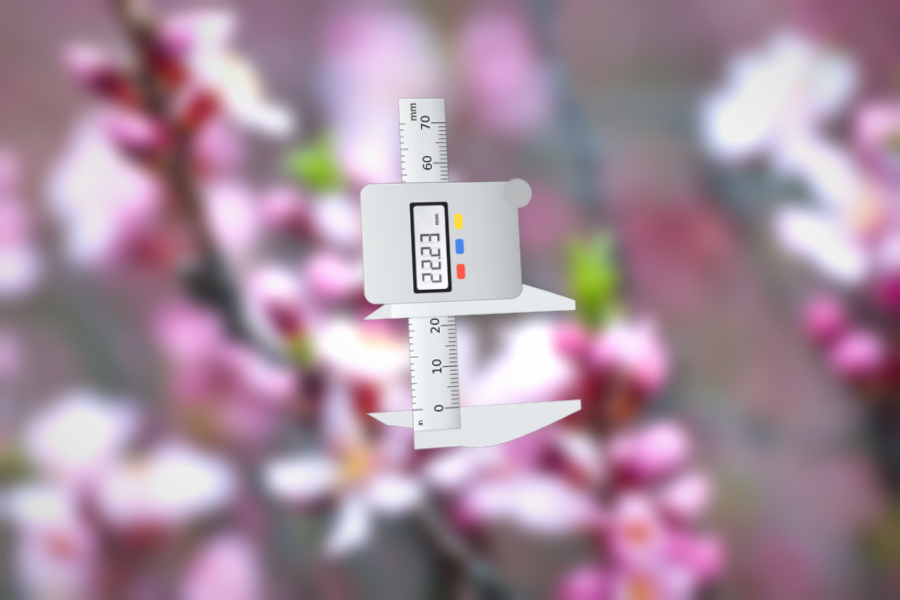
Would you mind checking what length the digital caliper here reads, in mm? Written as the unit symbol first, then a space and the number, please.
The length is mm 22.23
